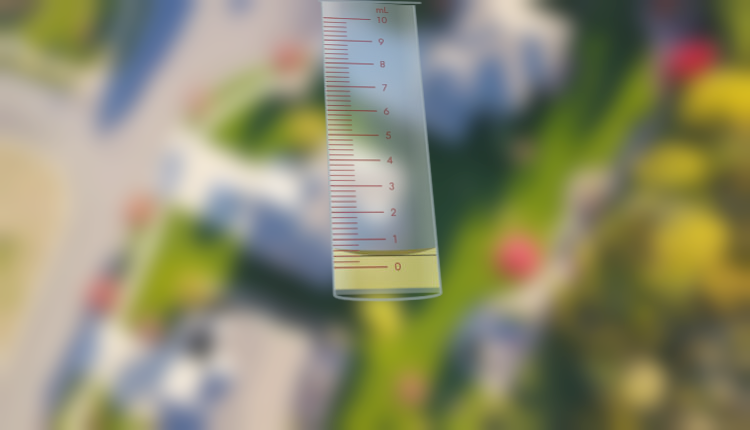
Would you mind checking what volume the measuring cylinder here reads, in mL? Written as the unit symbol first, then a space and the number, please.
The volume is mL 0.4
